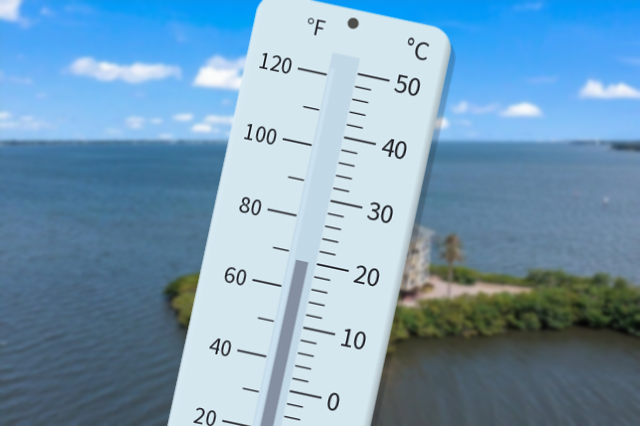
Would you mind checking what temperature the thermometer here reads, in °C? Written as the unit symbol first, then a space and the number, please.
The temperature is °C 20
